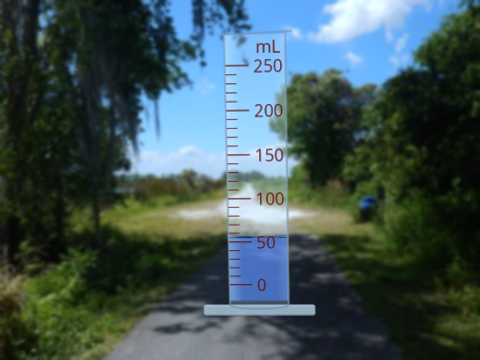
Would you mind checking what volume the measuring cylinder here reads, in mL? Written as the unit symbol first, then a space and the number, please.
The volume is mL 55
